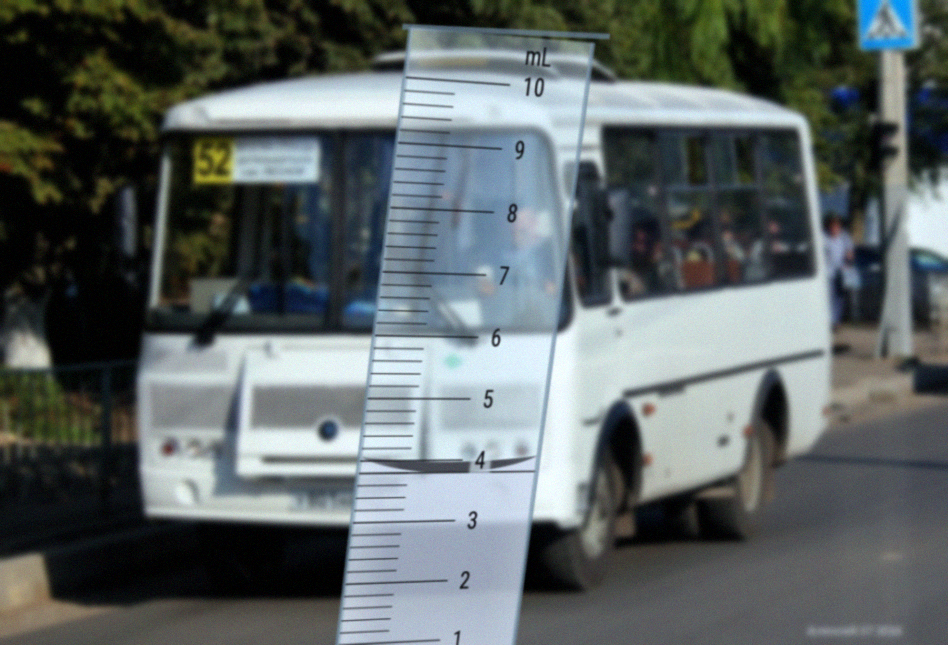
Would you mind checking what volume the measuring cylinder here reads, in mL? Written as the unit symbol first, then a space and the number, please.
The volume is mL 3.8
